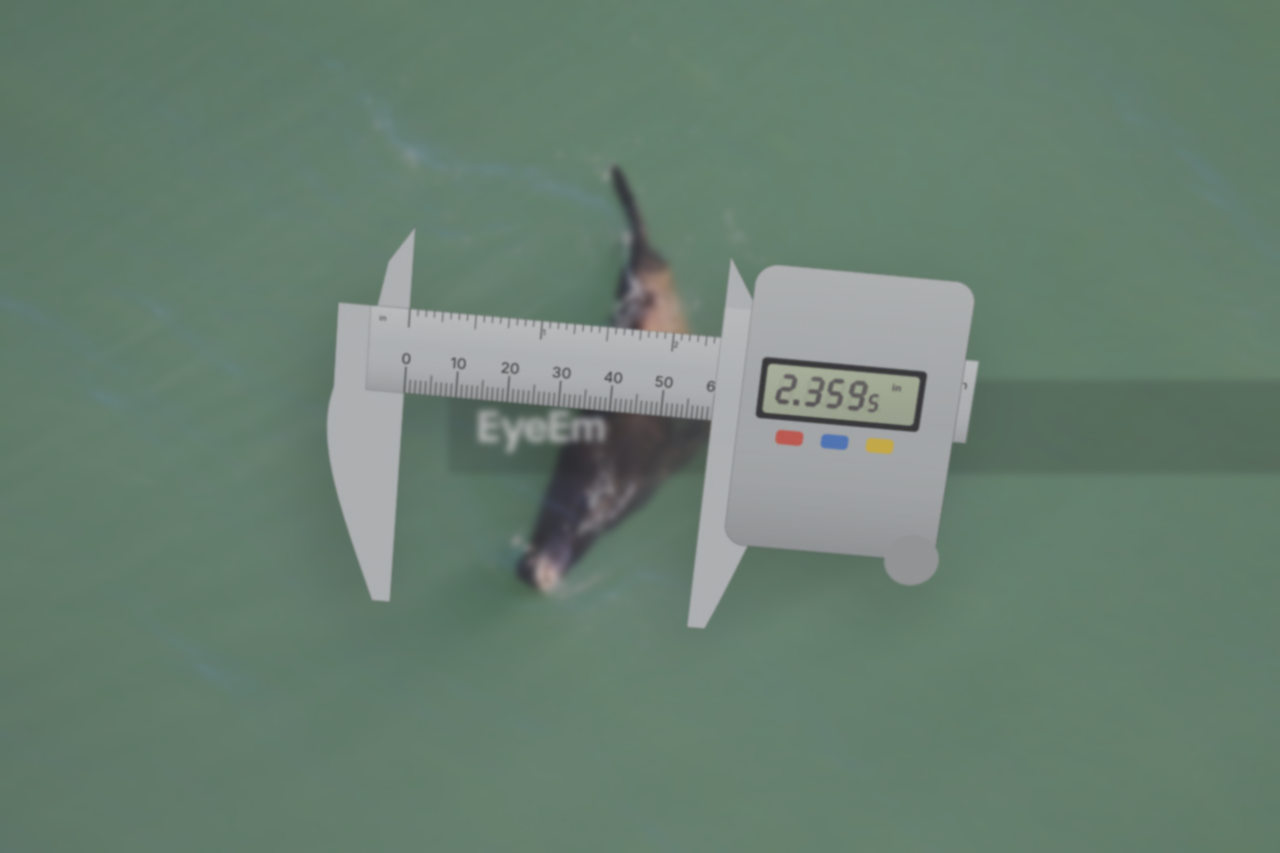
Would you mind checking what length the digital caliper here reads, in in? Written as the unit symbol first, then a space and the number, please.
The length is in 2.3595
